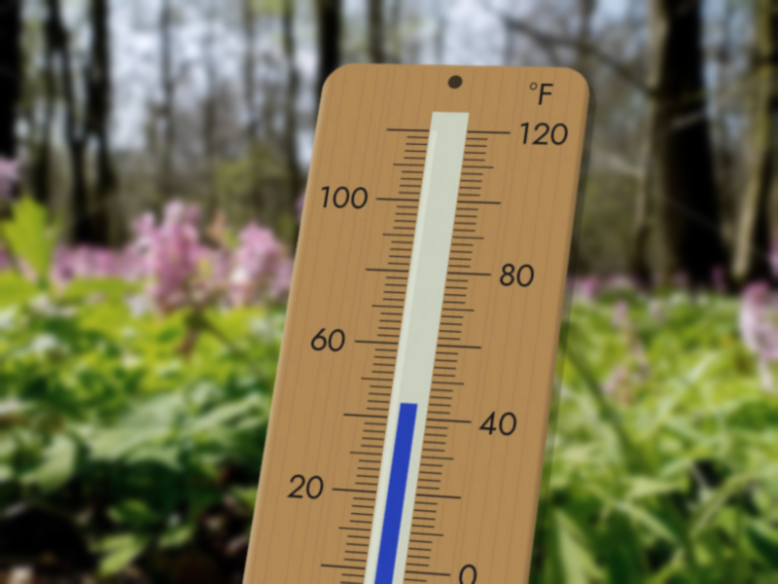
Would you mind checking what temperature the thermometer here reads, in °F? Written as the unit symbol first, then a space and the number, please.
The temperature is °F 44
